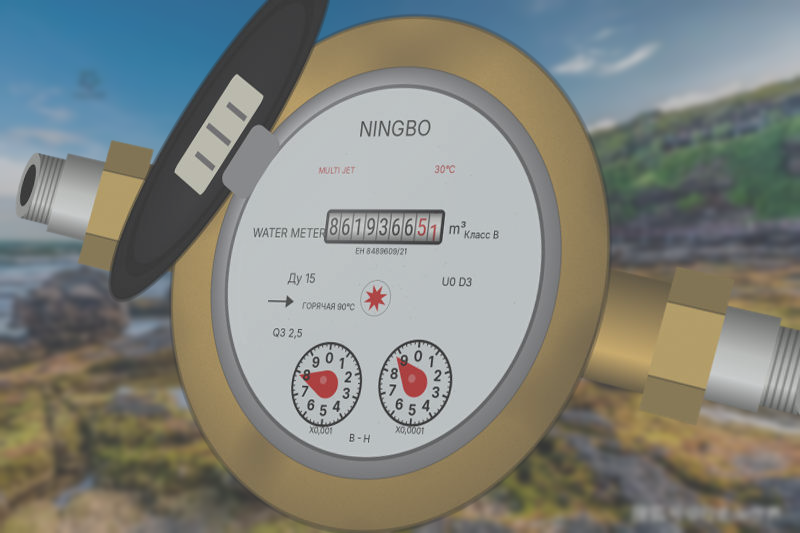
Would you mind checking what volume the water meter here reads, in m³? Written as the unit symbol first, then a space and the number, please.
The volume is m³ 8619366.5078
